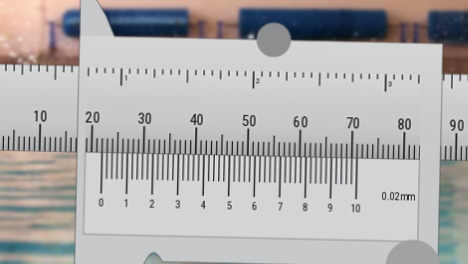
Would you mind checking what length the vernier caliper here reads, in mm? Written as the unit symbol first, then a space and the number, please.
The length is mm 22.0
